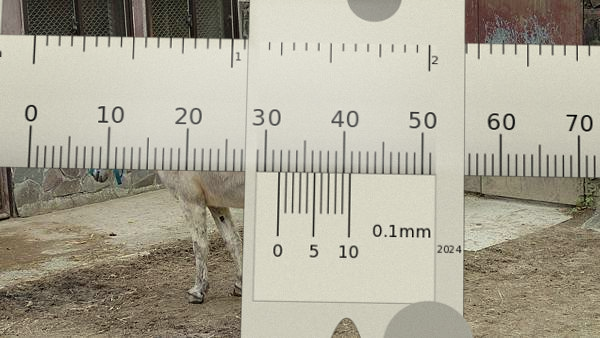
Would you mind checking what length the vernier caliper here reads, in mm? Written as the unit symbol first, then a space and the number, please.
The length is mm 31.8
